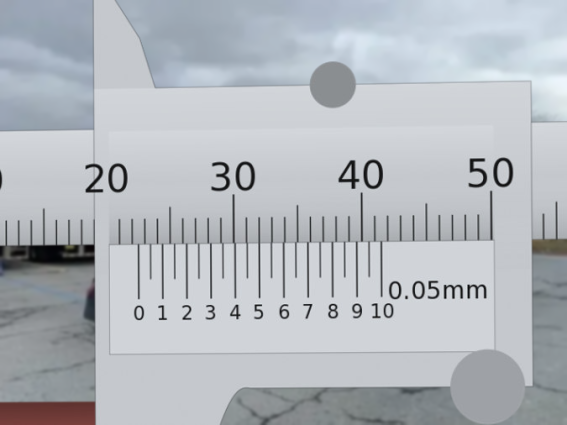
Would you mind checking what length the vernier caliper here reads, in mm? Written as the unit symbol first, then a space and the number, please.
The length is mm 22.5
